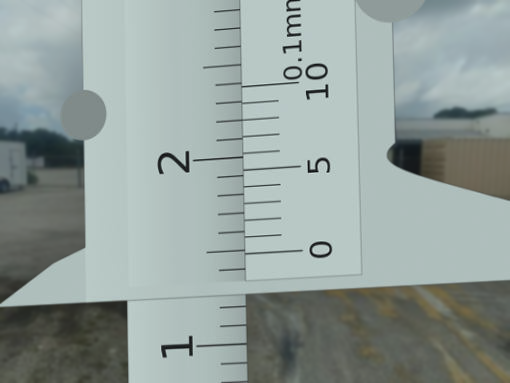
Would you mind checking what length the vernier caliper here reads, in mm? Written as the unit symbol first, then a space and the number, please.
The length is mm 14.8
